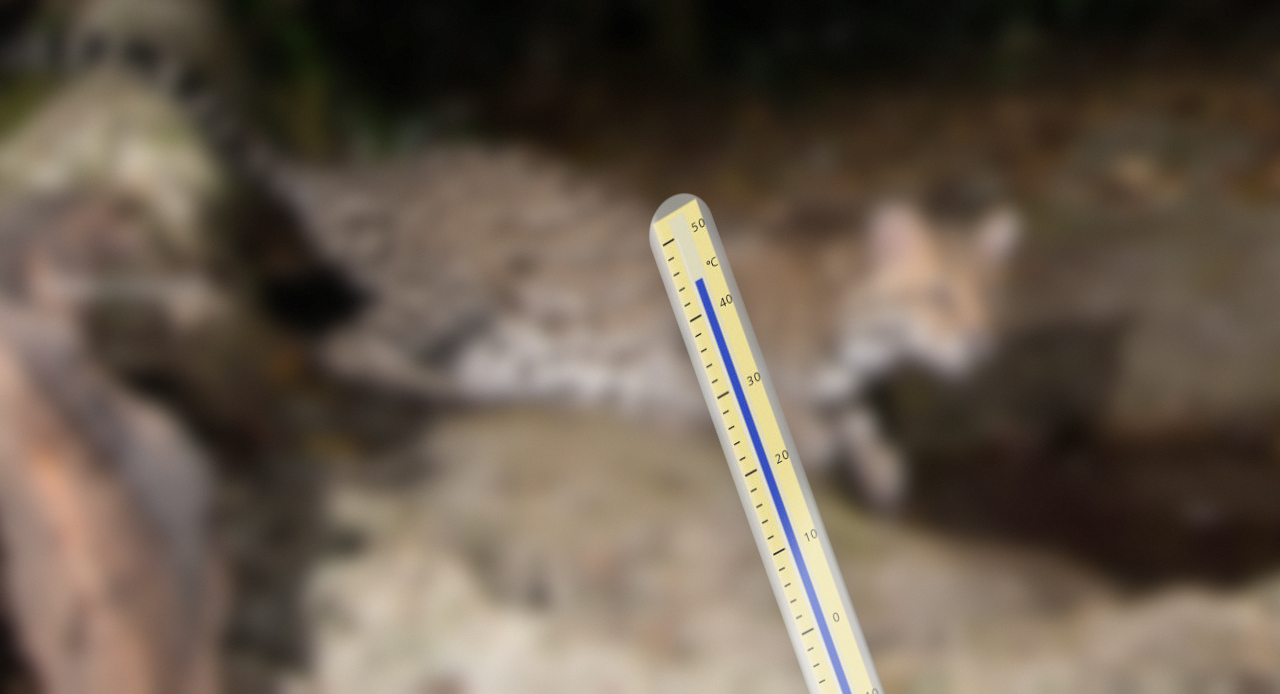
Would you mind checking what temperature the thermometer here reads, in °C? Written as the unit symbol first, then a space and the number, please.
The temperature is °C 44
